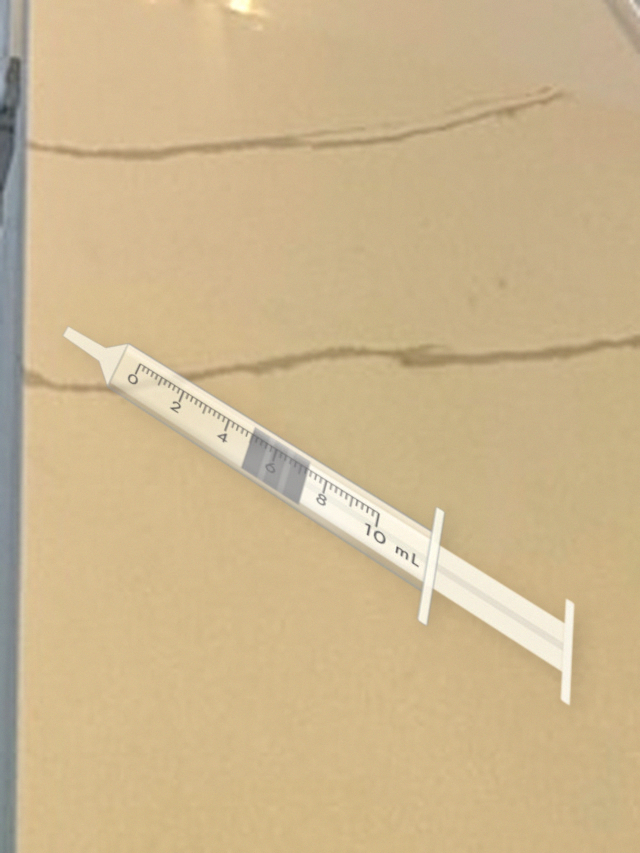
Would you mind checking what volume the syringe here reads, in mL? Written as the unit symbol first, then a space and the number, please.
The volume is mL 5
